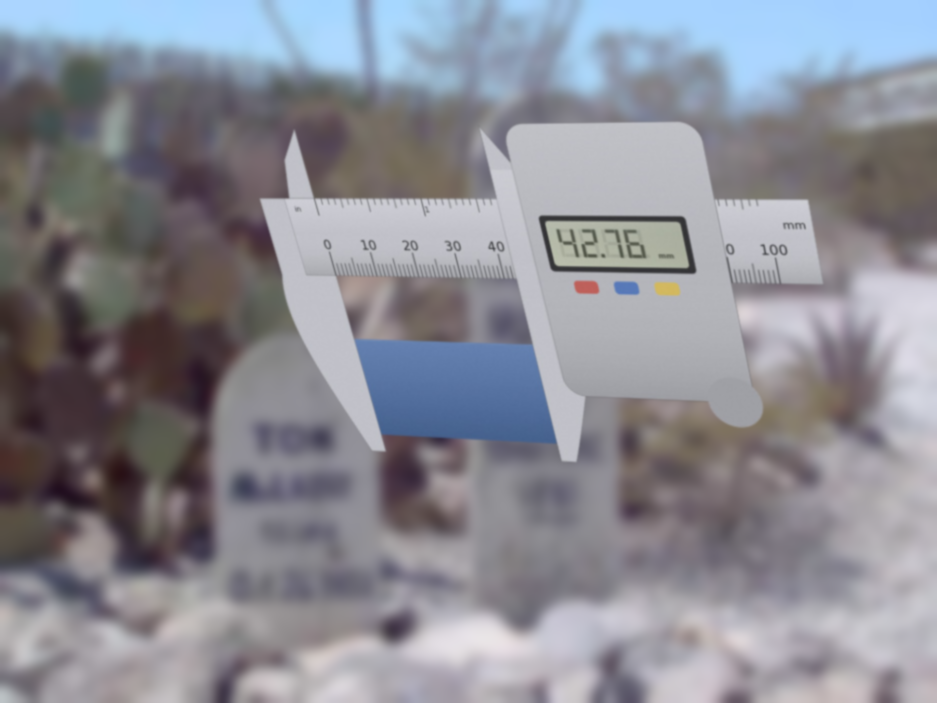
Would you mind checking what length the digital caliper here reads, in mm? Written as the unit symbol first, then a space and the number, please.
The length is mm 42.76
